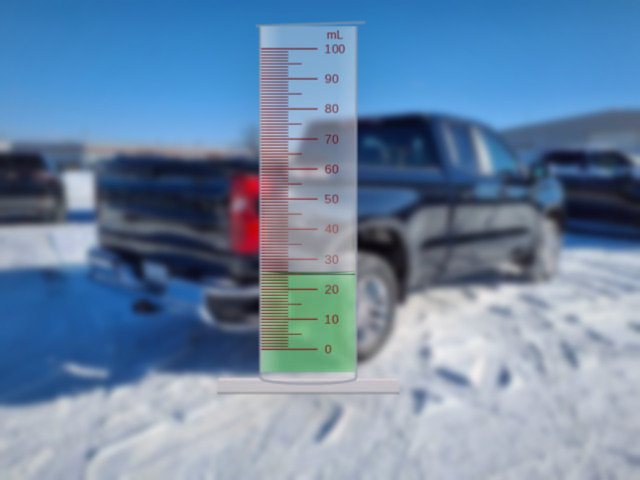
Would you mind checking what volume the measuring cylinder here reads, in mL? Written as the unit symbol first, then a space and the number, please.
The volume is mL 25
